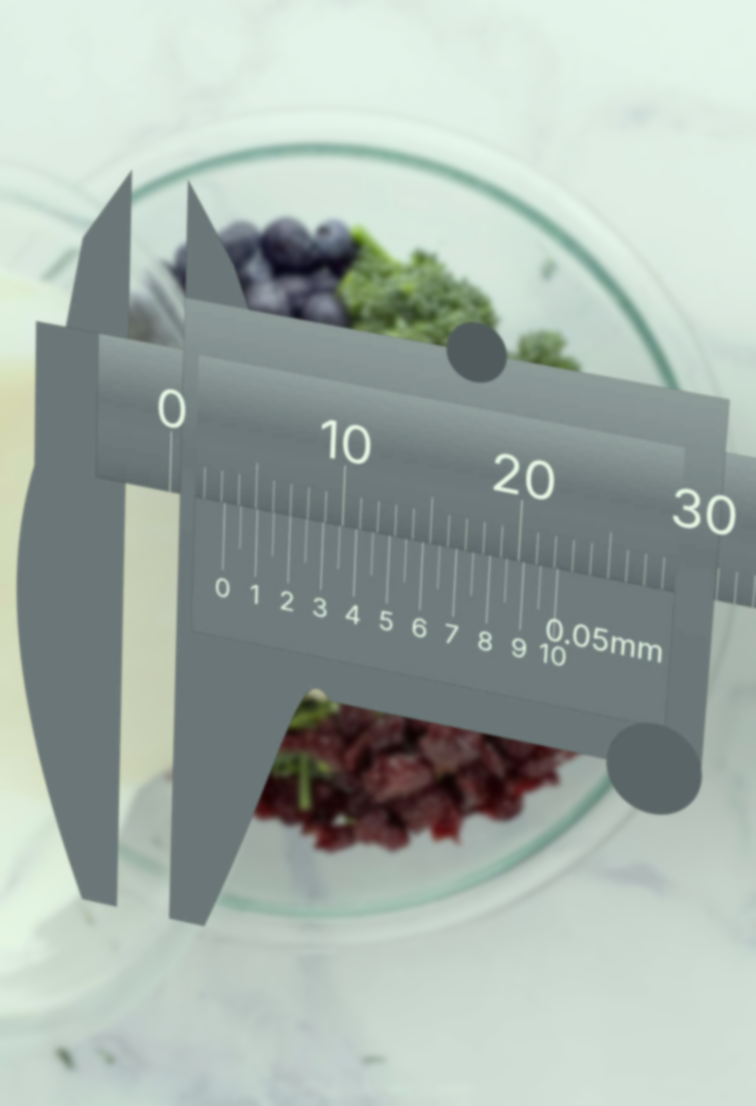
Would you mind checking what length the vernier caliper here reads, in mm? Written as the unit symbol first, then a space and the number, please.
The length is mm 3.2
